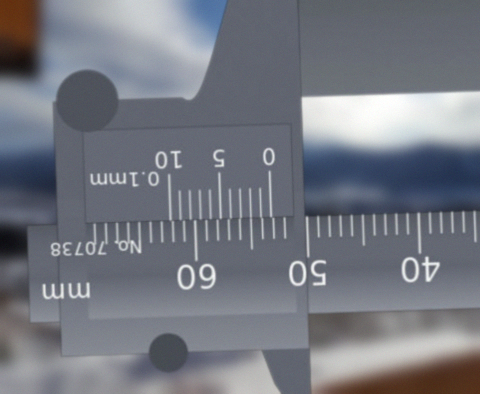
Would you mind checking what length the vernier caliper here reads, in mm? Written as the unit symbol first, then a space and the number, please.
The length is mm 53.2
